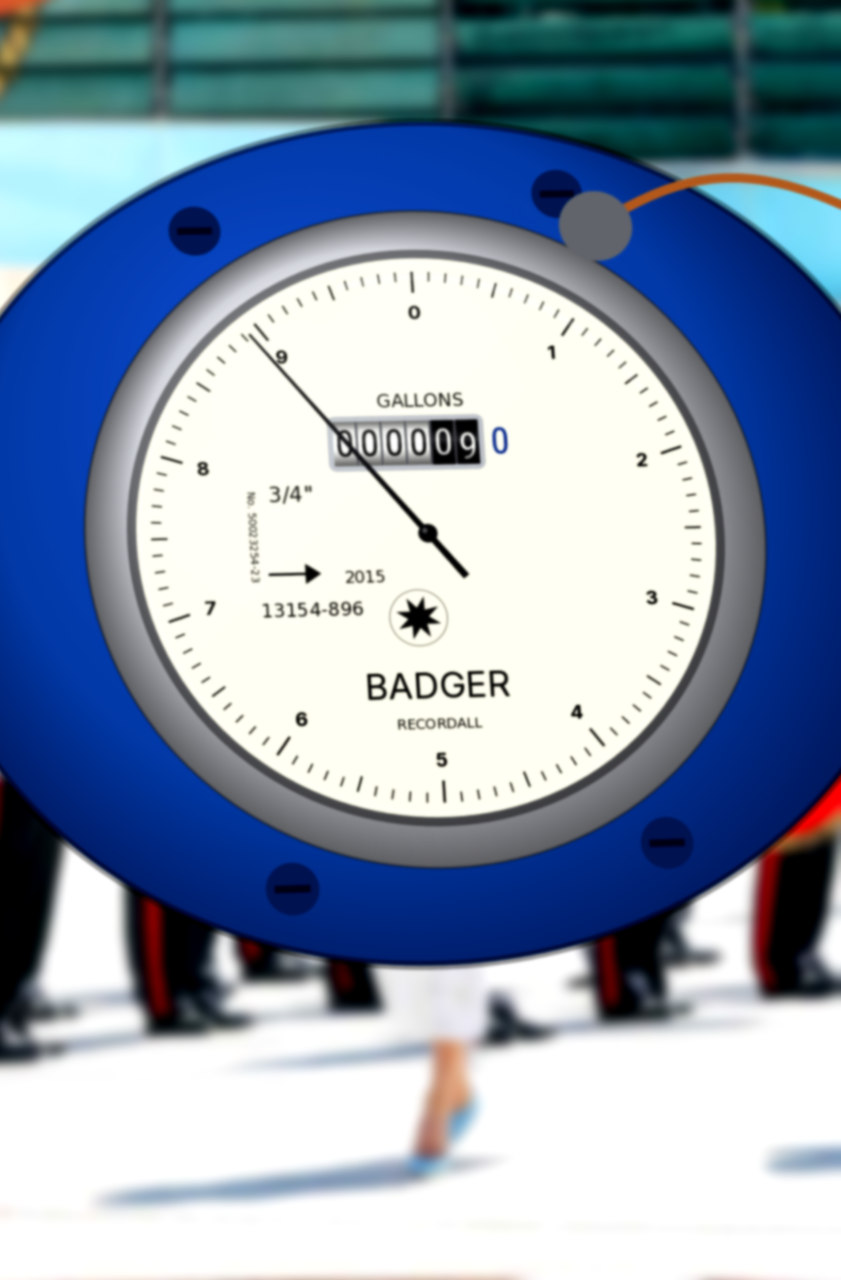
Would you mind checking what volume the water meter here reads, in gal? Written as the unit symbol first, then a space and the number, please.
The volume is gal 88.9
